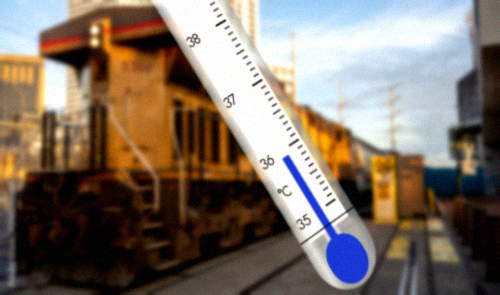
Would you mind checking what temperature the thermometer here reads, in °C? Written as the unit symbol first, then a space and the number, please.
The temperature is °C 35.9
